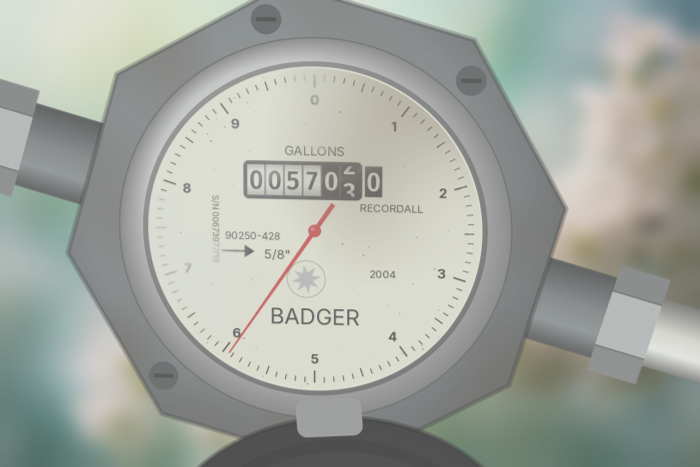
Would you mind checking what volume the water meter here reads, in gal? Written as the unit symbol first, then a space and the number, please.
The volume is gal 57025.9
